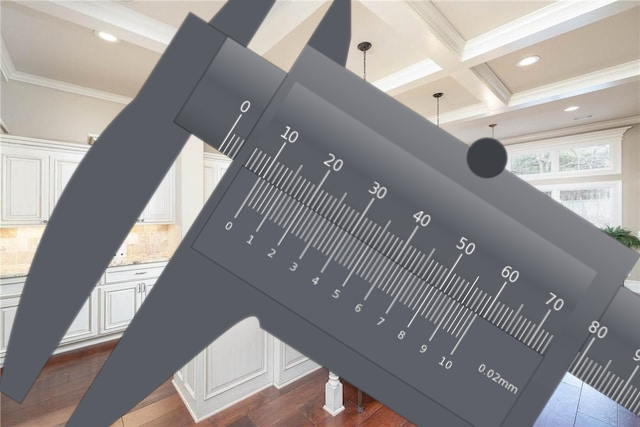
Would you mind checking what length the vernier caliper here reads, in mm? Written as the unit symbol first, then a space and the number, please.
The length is mm 9.5
